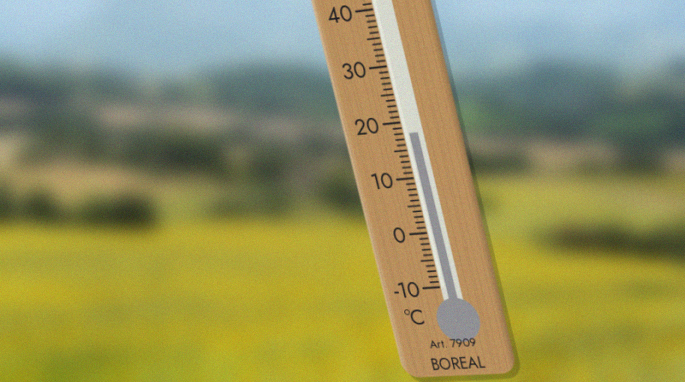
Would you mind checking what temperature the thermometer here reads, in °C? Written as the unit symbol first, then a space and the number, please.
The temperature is °C 18
